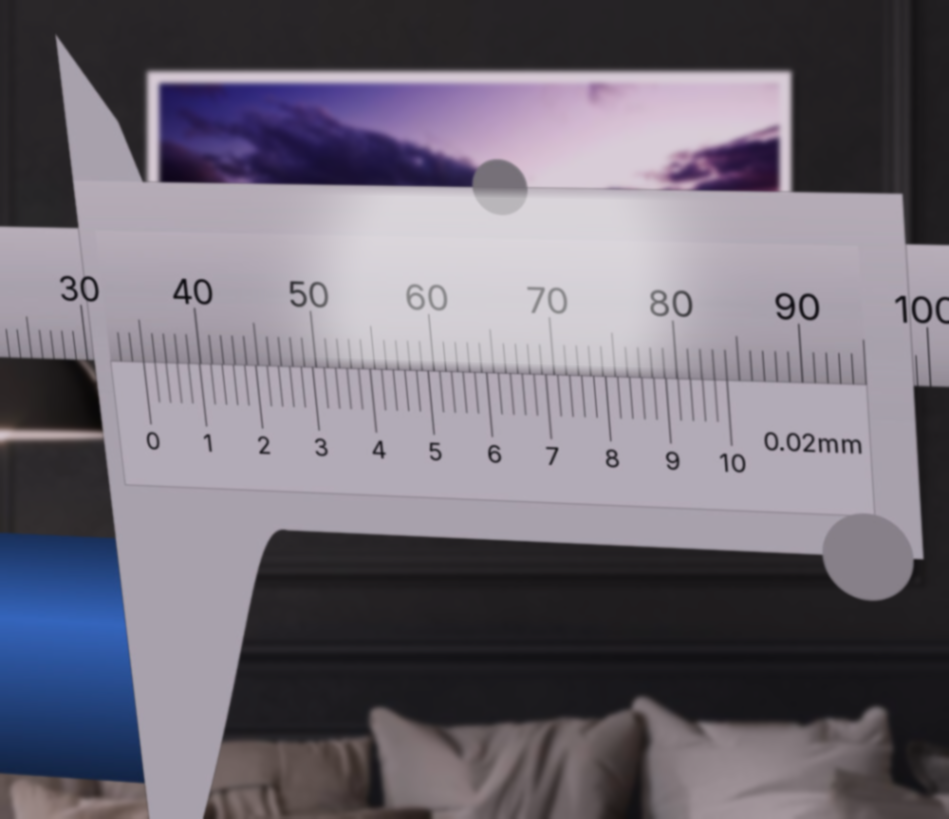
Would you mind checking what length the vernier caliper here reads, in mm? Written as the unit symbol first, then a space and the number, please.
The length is mm 35.0
